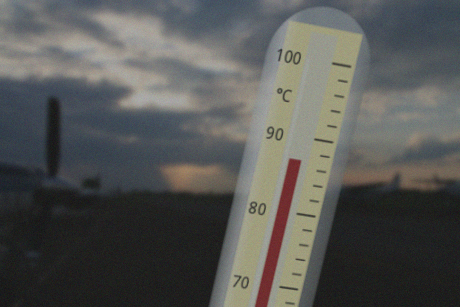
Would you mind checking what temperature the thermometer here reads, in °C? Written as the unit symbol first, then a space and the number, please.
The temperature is °C 87
